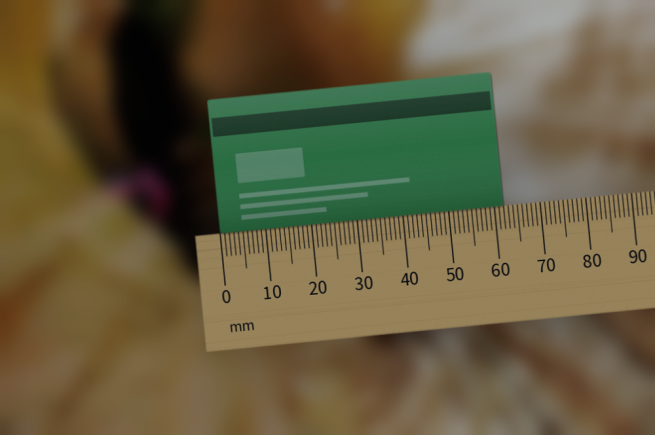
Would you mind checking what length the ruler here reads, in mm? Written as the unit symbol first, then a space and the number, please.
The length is mm 62
